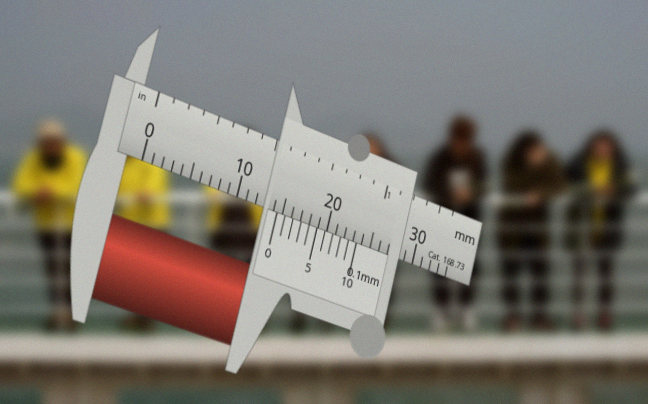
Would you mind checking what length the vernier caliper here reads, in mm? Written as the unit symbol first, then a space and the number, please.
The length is mm 14.4
